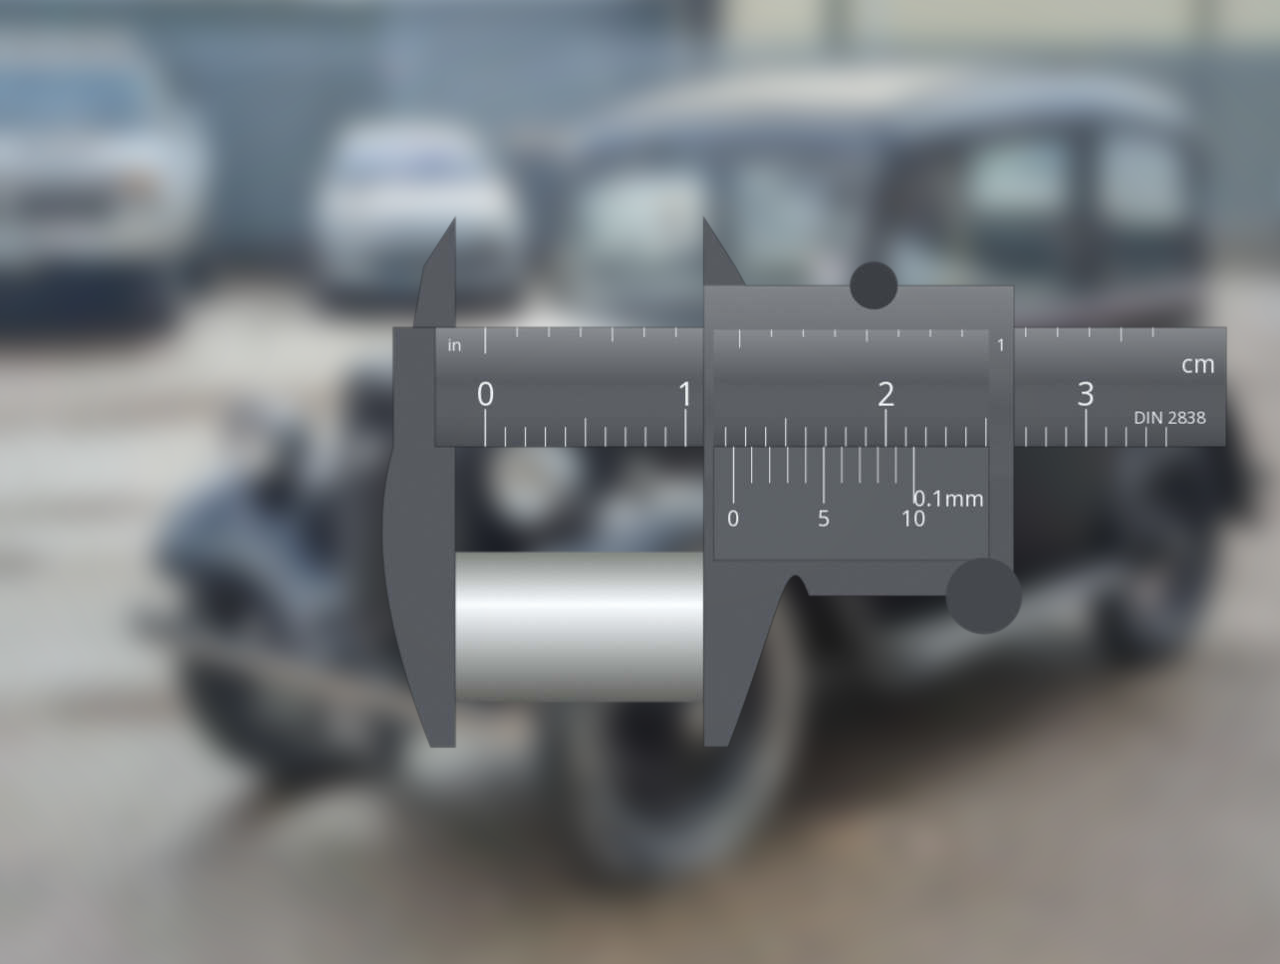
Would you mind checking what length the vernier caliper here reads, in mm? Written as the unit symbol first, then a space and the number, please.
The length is mm 12.4
